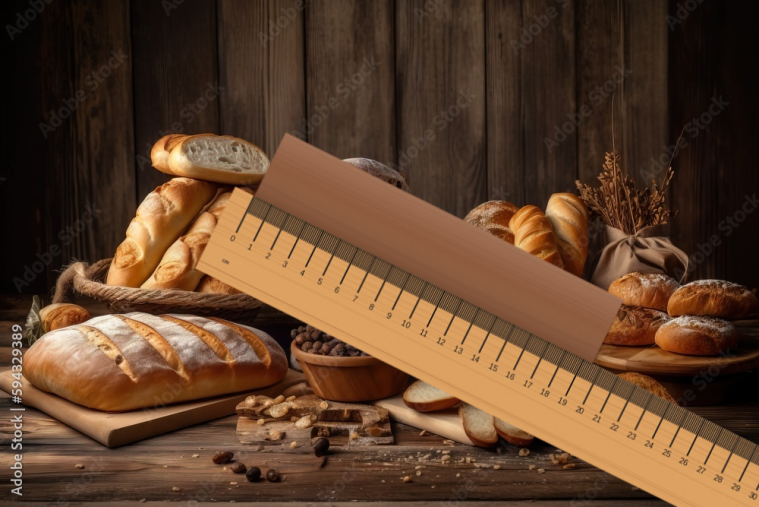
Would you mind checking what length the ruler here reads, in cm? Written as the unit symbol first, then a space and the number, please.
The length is cm 19.5
